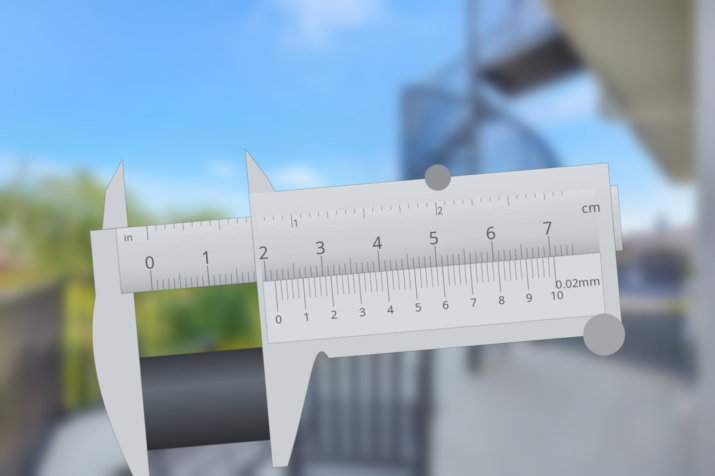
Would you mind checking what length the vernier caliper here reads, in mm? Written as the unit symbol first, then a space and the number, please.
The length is mm 21.6
